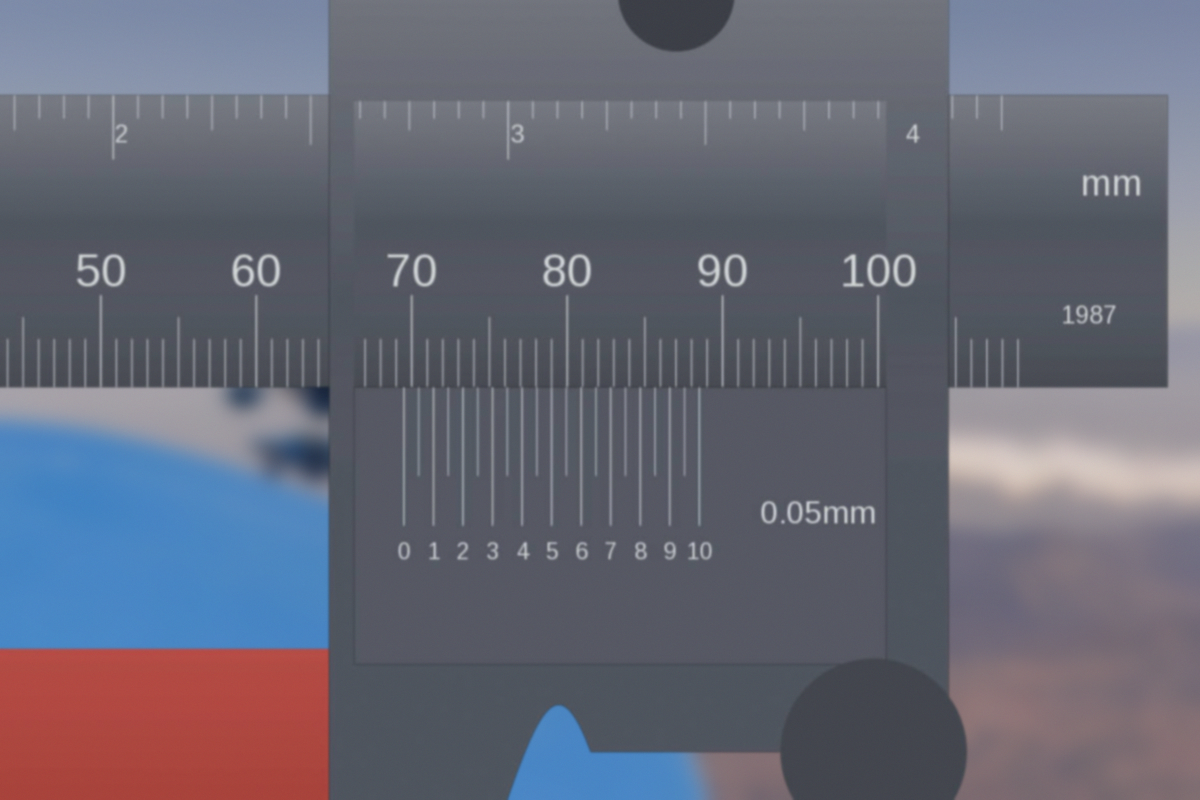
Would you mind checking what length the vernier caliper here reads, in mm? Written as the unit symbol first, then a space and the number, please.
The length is mm 69.5
